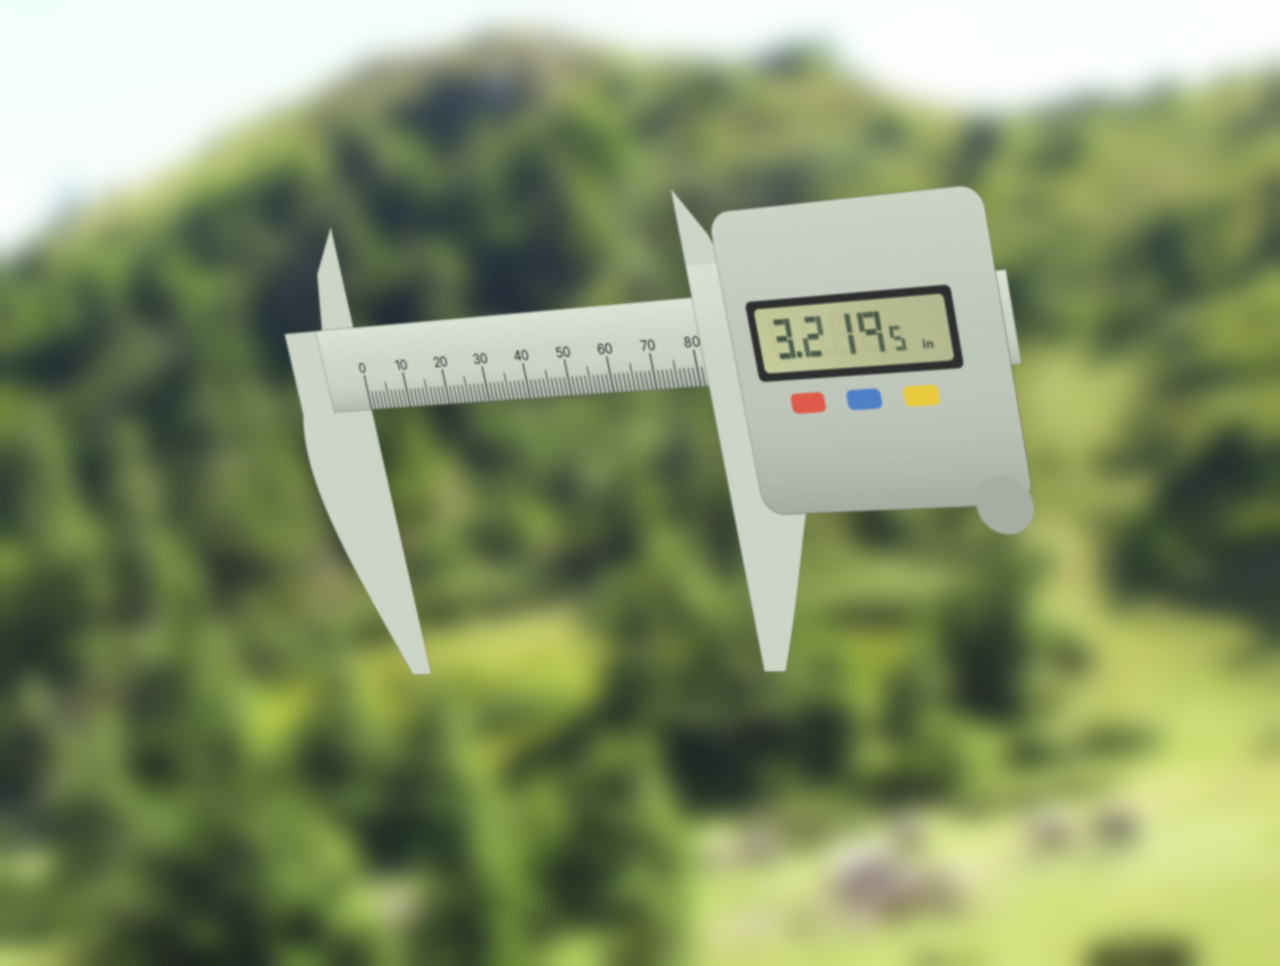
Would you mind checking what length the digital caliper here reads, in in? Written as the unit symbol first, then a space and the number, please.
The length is in 3.2195
